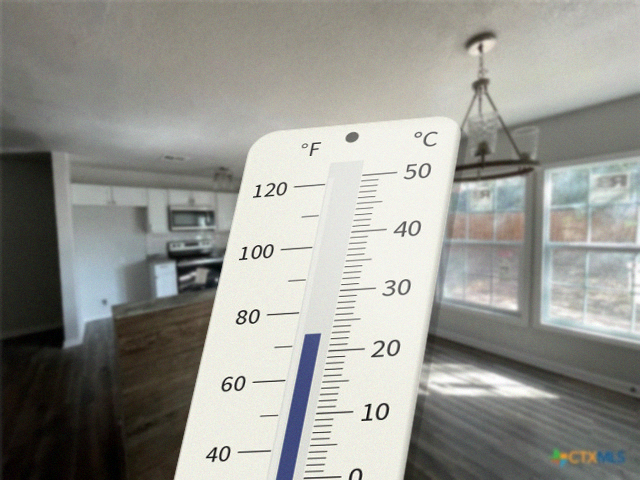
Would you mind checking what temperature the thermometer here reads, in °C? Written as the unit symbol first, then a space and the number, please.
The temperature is °C 23
